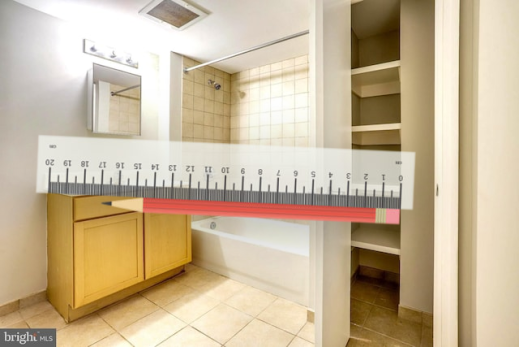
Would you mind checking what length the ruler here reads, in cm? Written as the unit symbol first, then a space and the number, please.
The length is cm 17
